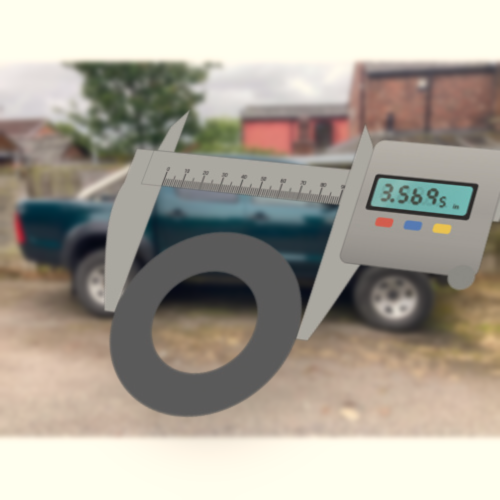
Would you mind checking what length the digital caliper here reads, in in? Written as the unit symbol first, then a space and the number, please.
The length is in 3.5695
